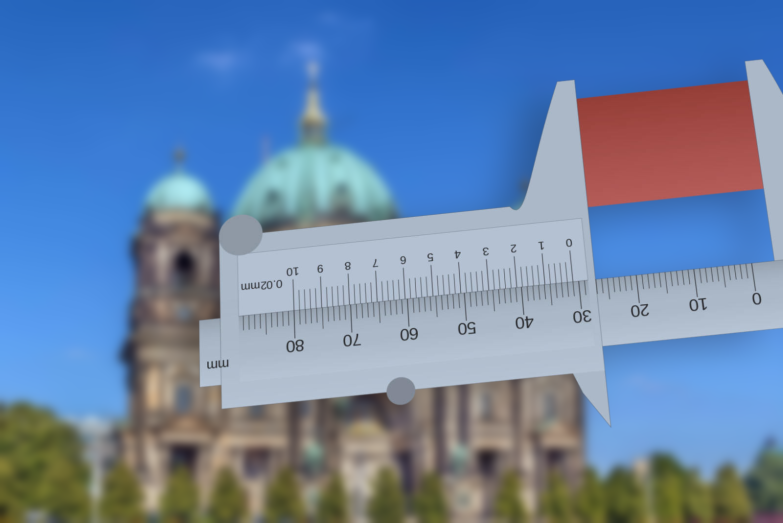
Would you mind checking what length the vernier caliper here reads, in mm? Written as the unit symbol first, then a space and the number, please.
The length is mm 31.0
